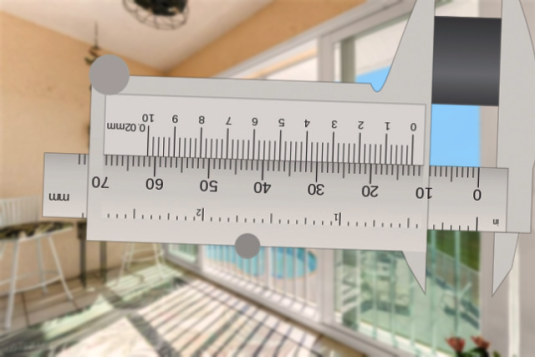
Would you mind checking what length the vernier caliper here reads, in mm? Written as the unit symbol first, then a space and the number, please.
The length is mm 12.4
